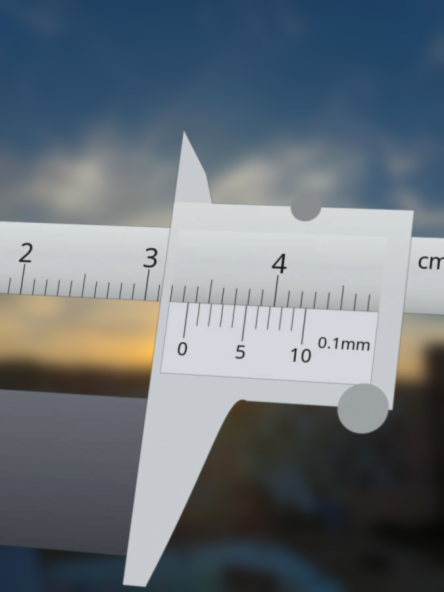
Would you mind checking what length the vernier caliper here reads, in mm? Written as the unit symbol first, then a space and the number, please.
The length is mm 33.4
